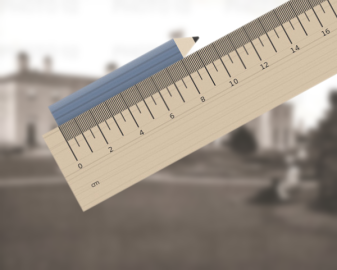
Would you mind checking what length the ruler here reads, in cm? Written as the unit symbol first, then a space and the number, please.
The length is cm 9.5
